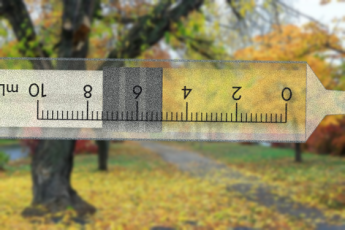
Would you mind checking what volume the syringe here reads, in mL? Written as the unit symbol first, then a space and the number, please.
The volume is mL 5
